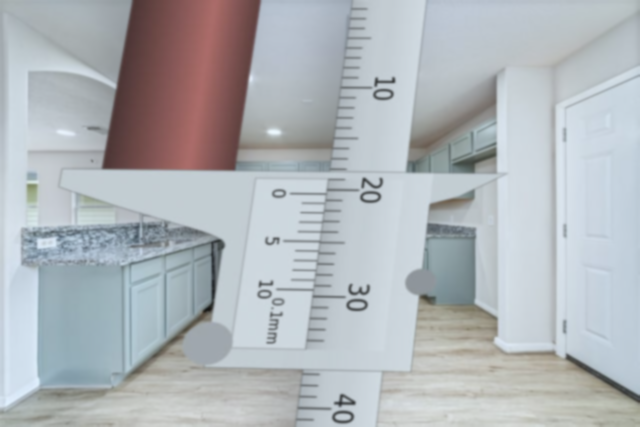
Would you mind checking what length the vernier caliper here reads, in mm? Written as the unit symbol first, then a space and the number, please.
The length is mm 20.4
